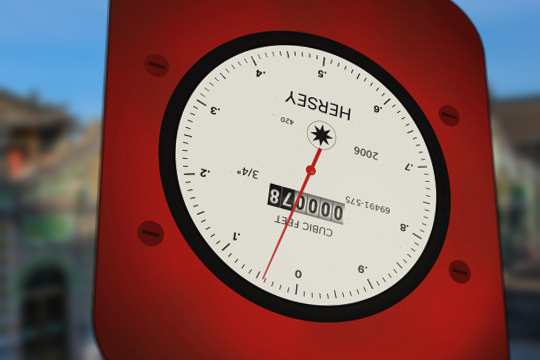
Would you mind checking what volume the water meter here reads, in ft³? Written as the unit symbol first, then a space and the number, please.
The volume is ft³ 78.04
